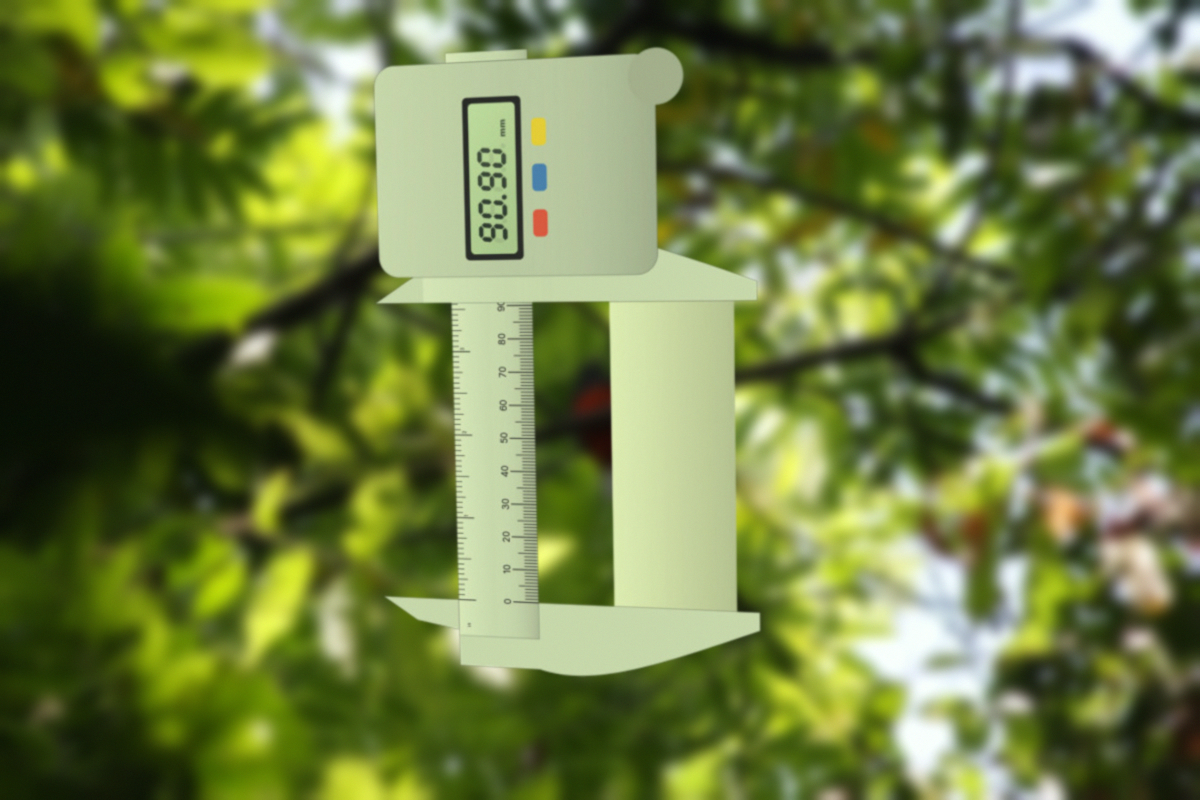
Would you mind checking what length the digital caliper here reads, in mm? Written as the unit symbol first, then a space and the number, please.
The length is mm 90.90
